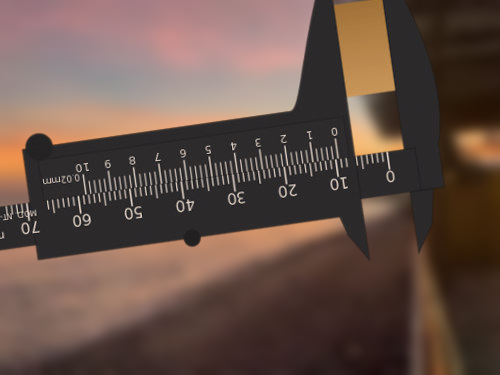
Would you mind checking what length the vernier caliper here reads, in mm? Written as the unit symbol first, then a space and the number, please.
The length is mm 9.5
